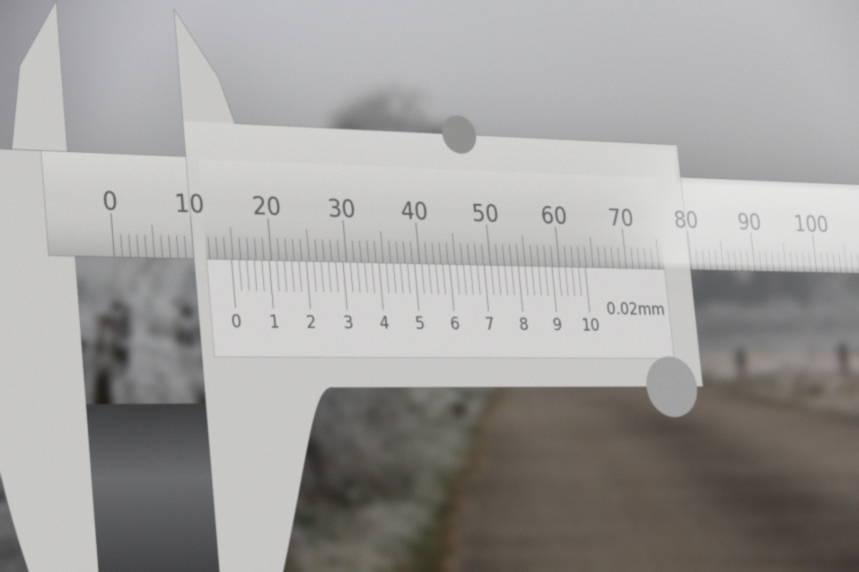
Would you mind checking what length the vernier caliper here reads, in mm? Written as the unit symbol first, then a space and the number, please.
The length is mm 14.8
